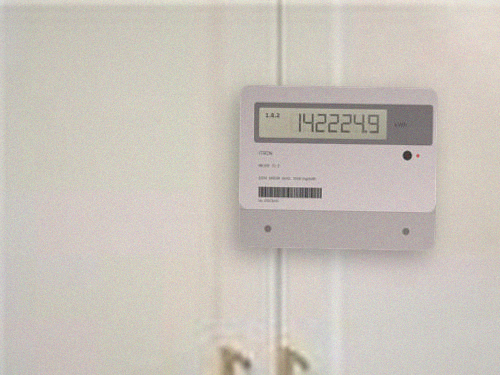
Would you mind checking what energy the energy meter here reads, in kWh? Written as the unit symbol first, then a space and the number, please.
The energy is kWh 142224.9
